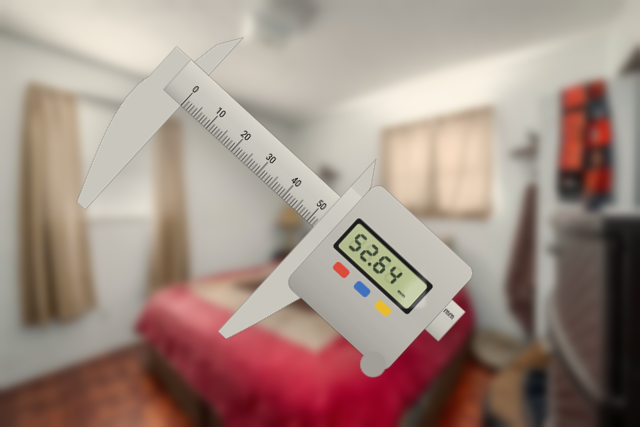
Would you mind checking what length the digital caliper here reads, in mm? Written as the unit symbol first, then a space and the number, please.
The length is mm 52.64
